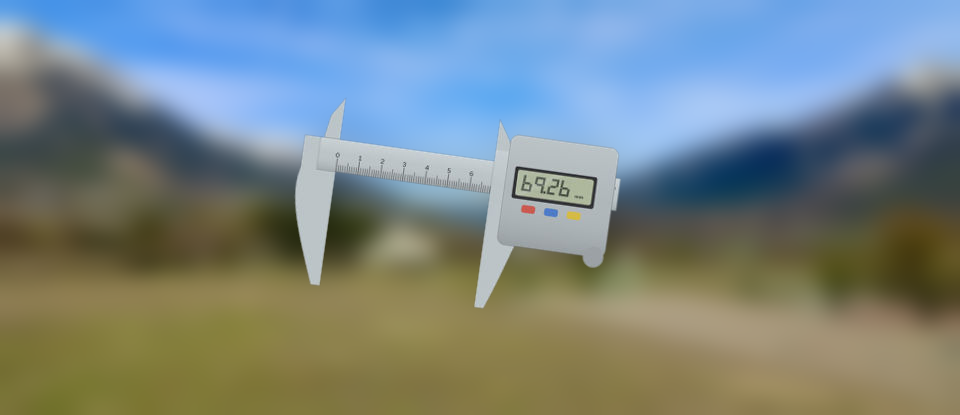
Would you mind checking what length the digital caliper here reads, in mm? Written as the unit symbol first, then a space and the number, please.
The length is mm 69.26
